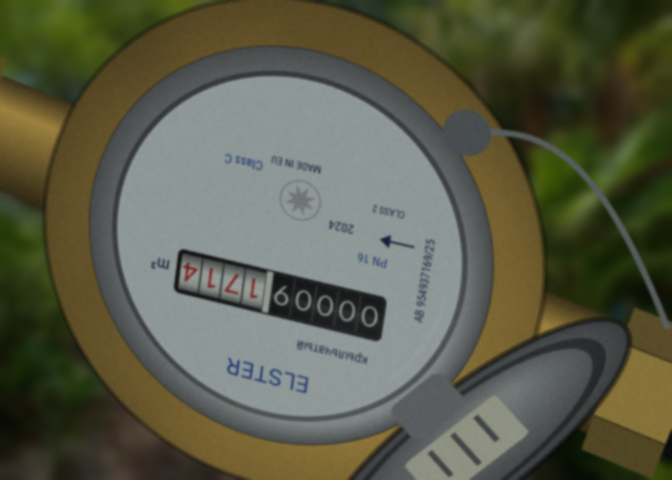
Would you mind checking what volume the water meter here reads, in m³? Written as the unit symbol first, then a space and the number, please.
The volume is m³ 9.1714
